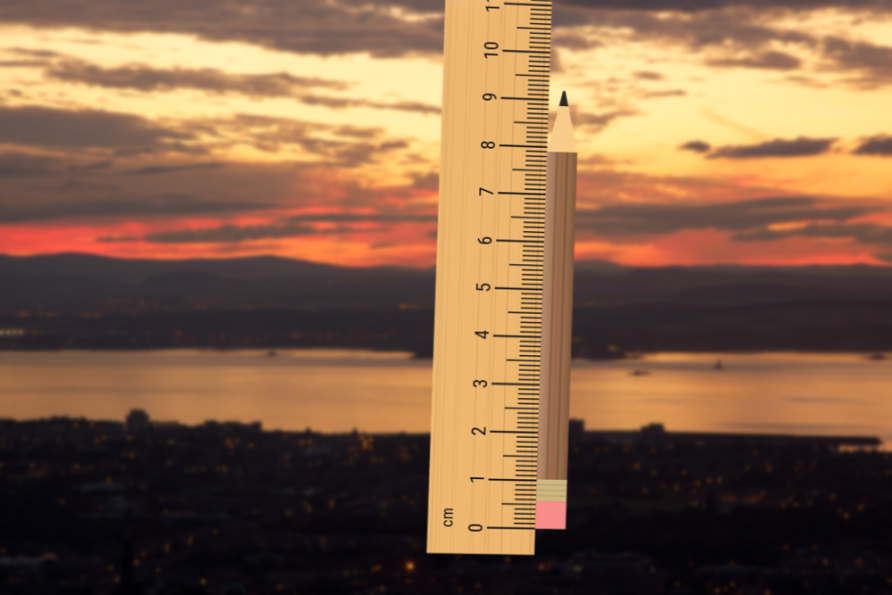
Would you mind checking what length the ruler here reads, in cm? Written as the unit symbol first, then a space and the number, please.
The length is cm 9.2
